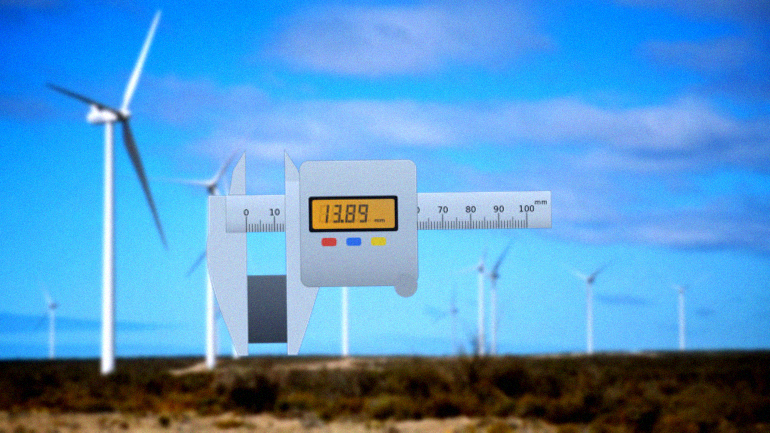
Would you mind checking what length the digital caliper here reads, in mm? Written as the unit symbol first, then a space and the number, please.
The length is mm 13.89
